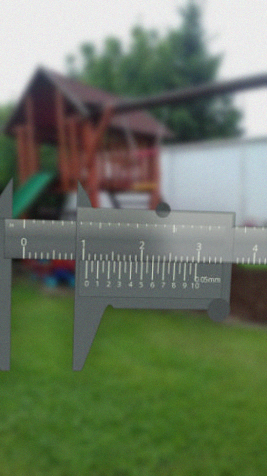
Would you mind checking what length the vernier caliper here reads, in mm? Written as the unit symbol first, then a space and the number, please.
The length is mm 10.6
